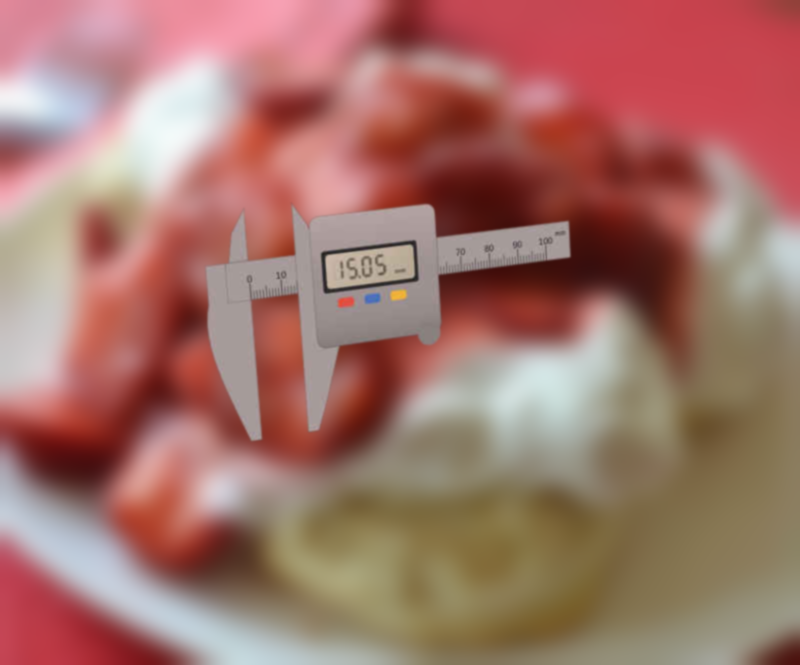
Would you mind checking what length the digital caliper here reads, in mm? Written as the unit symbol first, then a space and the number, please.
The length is mm 15.05
